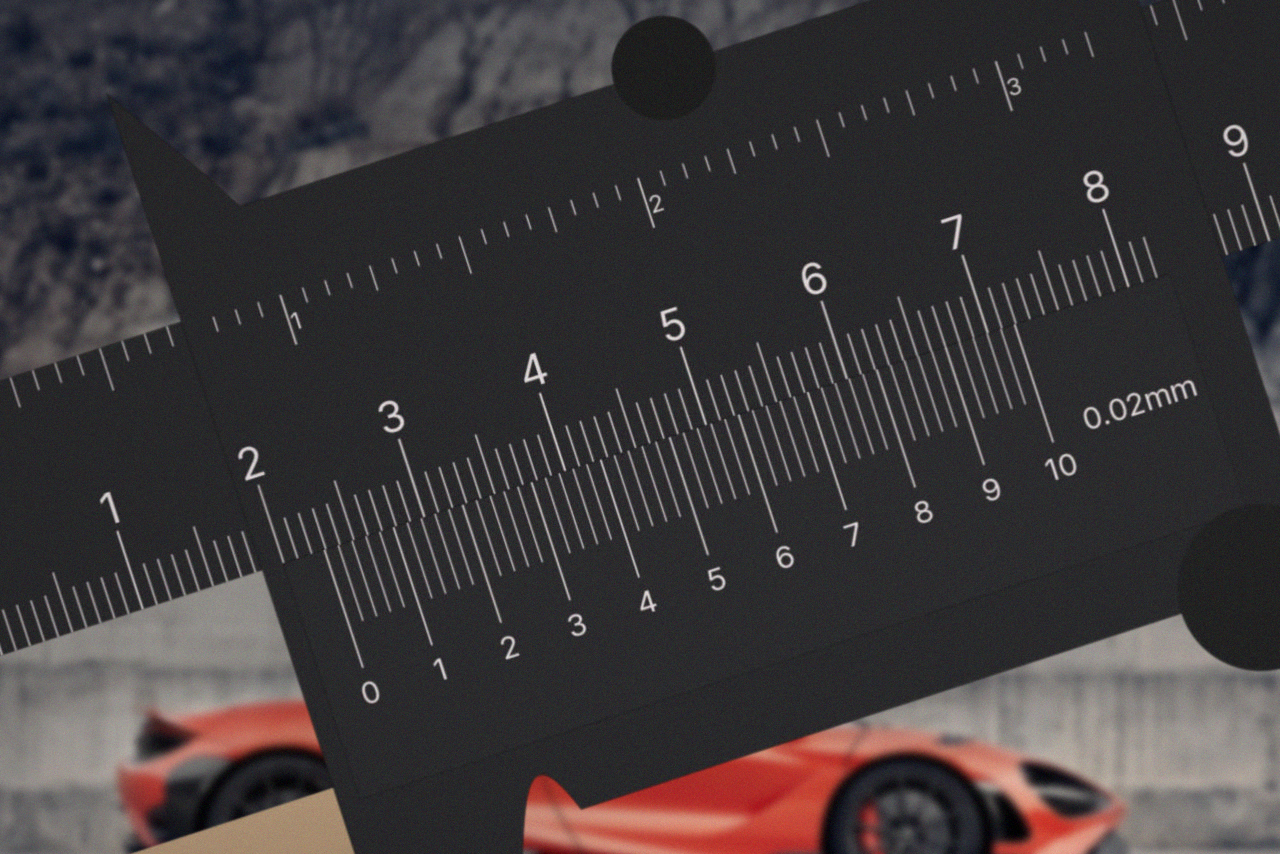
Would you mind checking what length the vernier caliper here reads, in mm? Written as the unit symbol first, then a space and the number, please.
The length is mm 22.9
